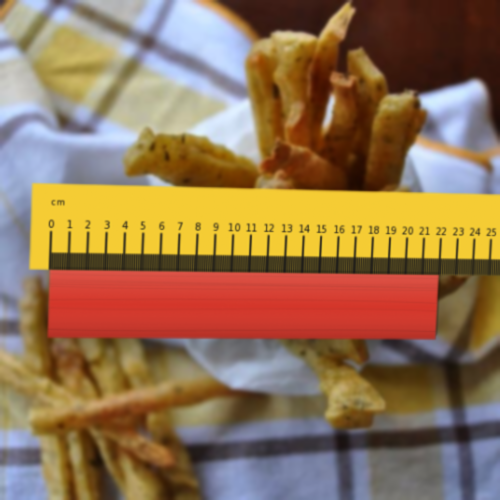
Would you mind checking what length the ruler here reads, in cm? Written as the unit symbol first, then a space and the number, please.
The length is cm 22
